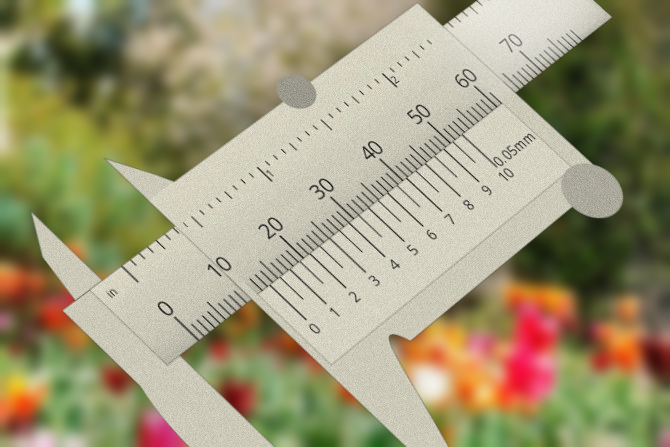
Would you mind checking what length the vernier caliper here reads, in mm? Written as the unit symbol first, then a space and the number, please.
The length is mm 13.4
